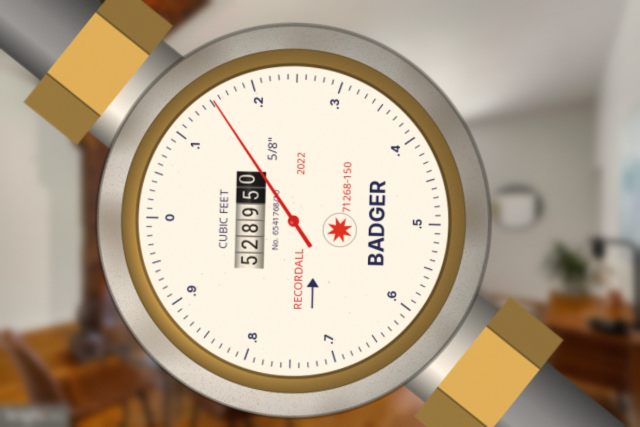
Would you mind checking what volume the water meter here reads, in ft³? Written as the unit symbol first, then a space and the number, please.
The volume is ft³ 528950.15
